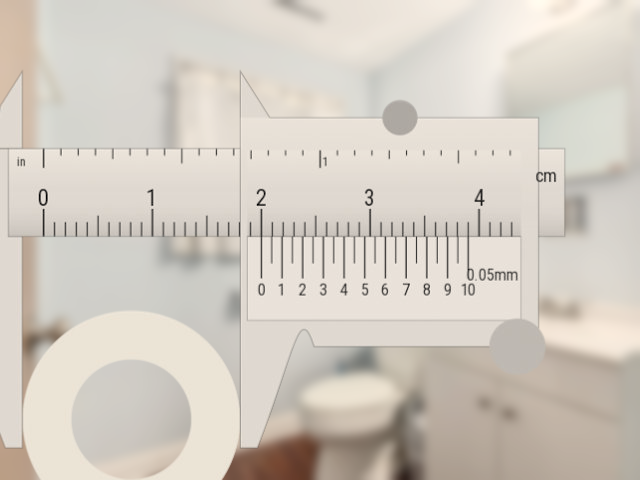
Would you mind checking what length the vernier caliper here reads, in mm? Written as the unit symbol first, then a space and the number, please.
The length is mm 20.0
